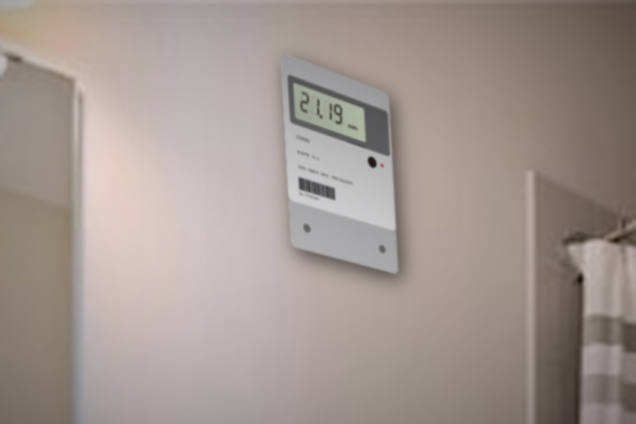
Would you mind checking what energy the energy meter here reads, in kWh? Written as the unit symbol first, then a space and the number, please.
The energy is kWh 21.19
